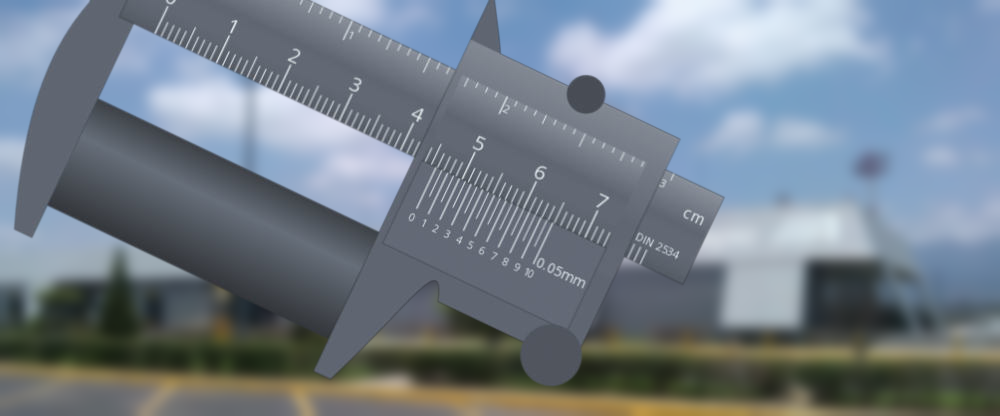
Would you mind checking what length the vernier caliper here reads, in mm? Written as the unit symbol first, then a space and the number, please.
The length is mm 45.8
